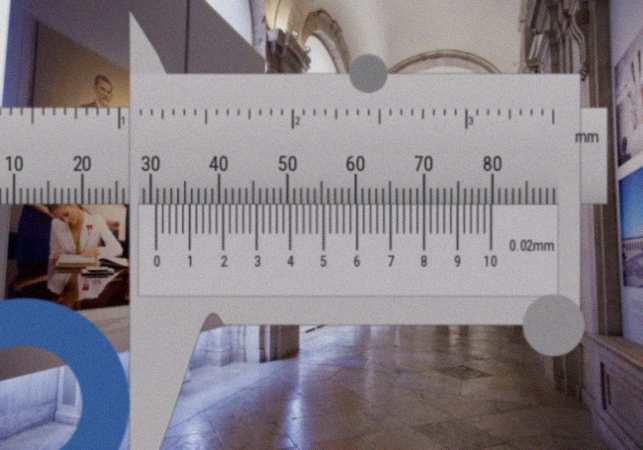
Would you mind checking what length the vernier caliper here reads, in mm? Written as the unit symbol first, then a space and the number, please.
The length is mm 30.8
